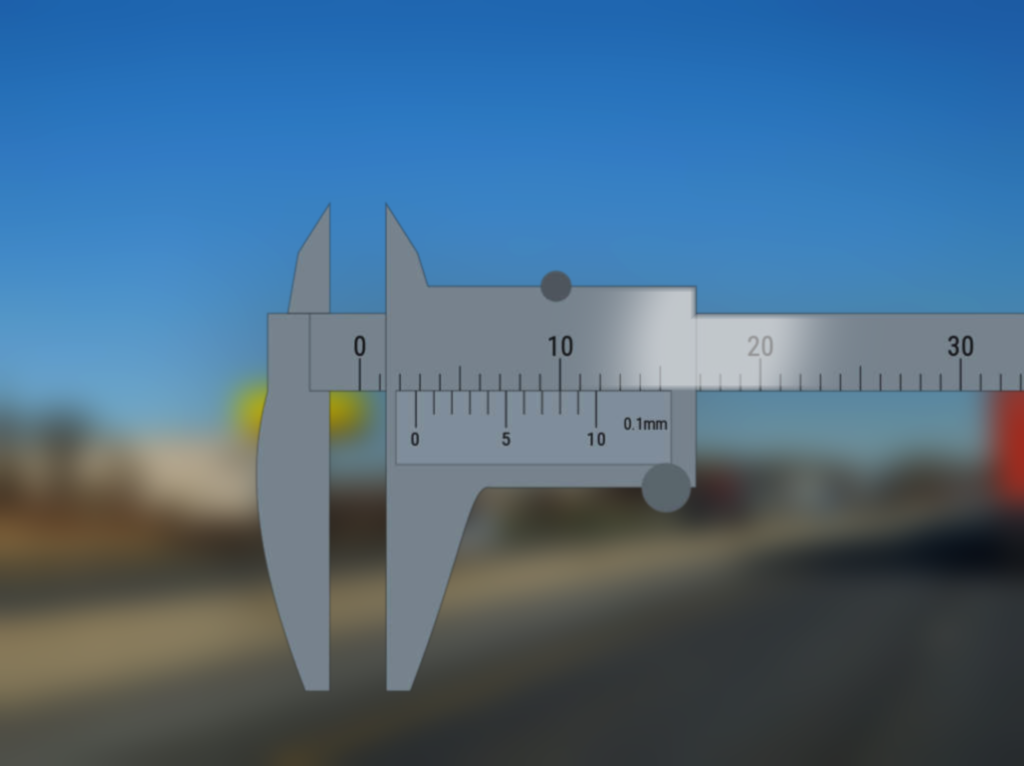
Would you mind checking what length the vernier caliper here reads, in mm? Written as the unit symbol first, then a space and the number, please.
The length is mm 2.8
